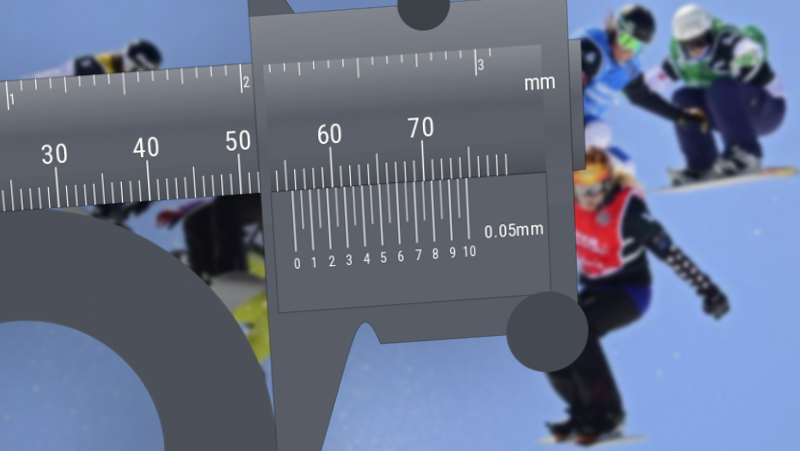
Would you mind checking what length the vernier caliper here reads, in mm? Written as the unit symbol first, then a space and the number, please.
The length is mm 55.6
